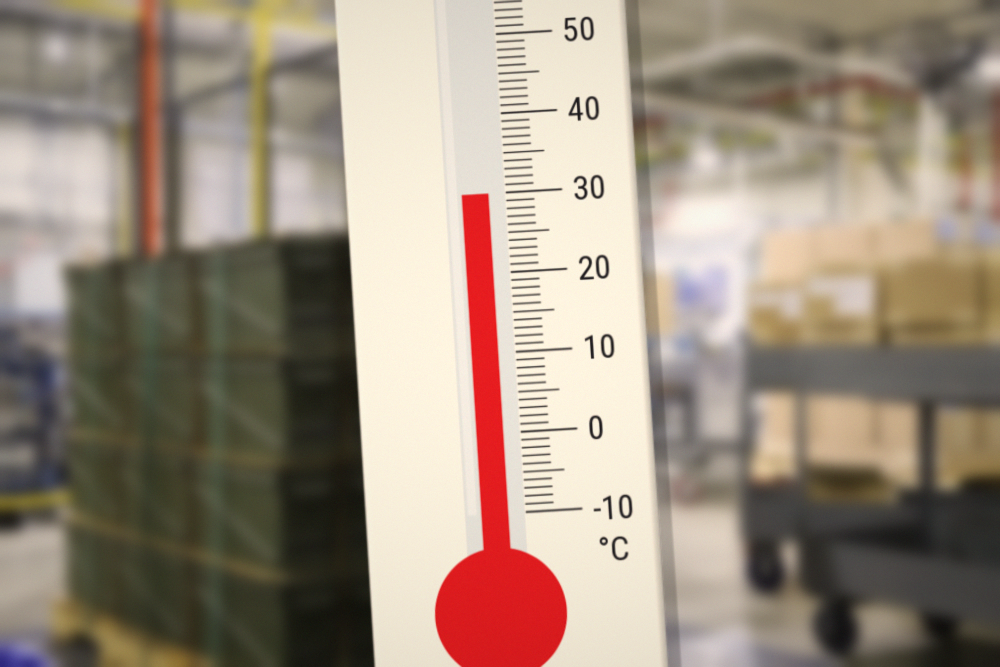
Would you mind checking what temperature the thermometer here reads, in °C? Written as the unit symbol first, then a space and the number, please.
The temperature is °C 30
